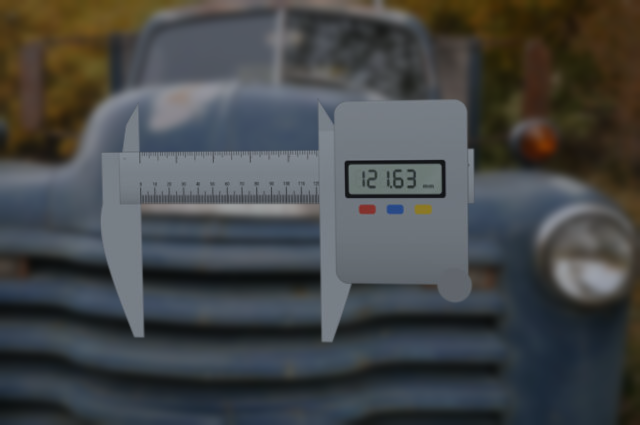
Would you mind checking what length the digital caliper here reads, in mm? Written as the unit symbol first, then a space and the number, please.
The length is mm 121.63
